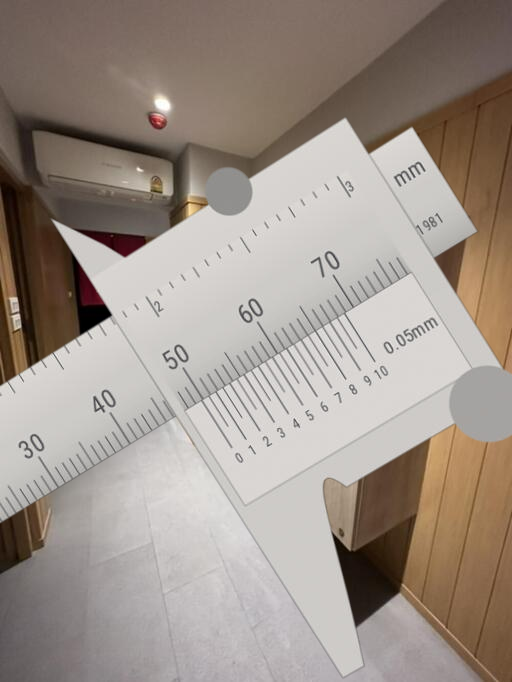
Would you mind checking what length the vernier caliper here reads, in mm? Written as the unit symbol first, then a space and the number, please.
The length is mm 49.8
